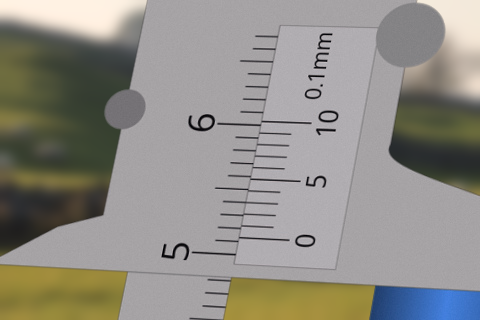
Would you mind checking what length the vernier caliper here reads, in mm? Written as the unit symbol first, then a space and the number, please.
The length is mm 51.3
